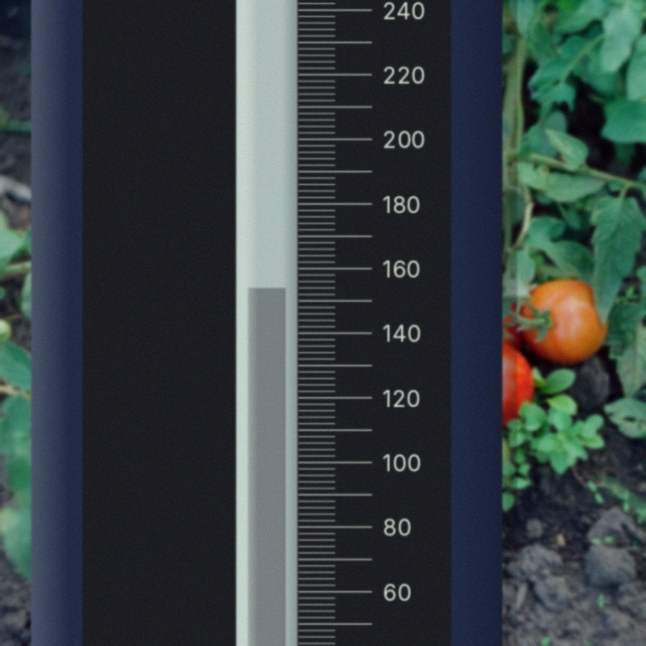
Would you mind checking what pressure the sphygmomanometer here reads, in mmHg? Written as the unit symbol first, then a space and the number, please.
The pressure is mmHg 154
